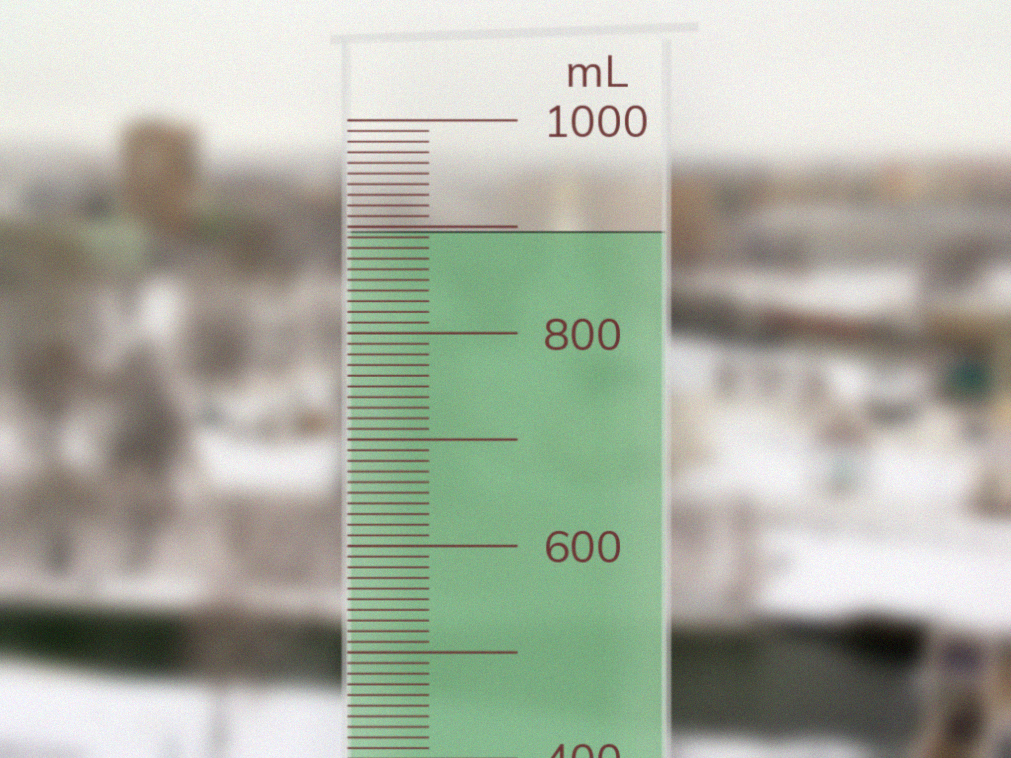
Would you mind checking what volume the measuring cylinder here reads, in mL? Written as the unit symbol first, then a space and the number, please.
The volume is mL 895
